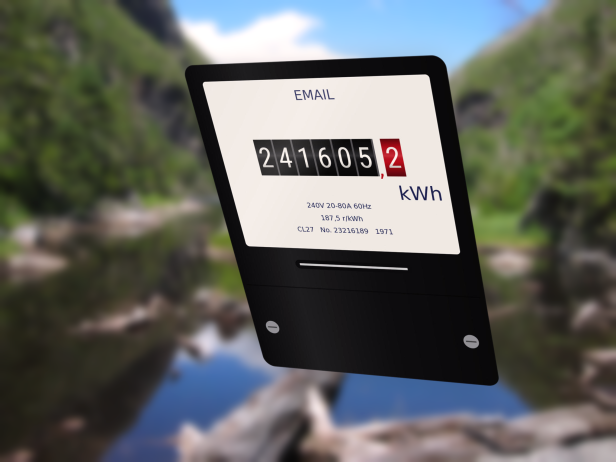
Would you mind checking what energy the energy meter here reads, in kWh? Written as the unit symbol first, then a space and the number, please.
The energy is kWh 241605.2
